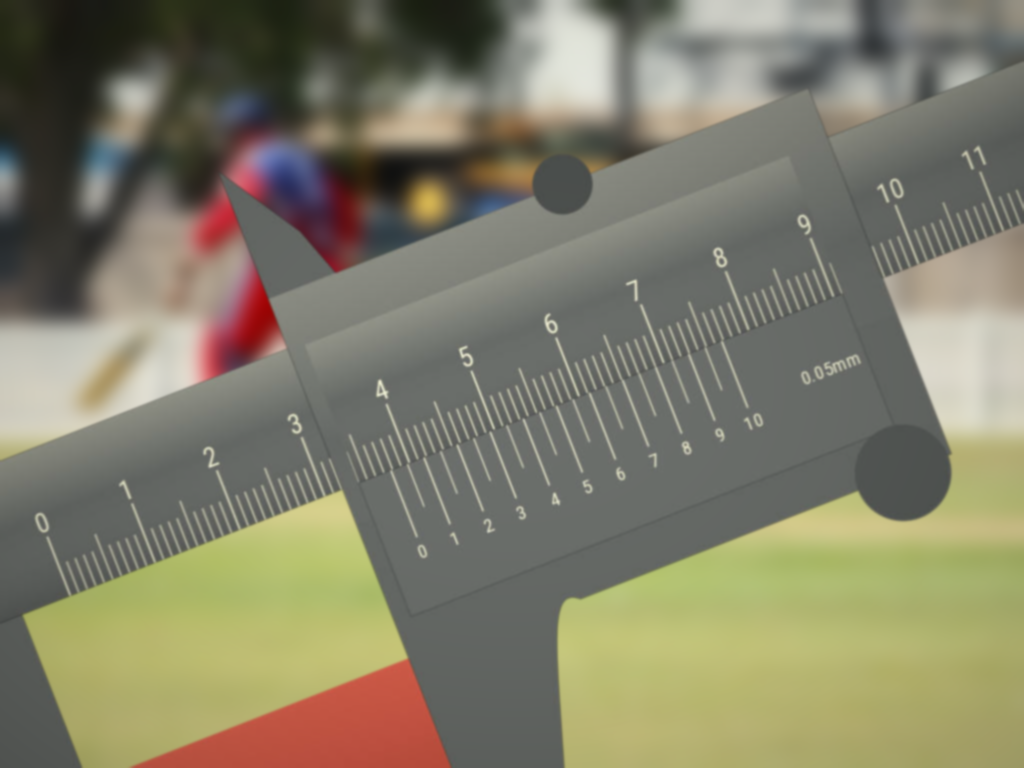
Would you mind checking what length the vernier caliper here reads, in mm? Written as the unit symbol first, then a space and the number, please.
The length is mm 37.8
